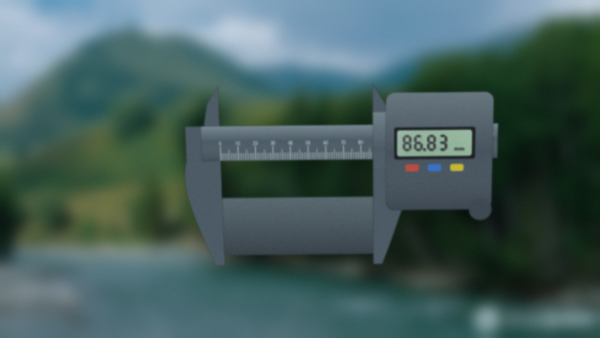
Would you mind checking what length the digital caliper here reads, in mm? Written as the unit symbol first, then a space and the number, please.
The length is mm 86.83
